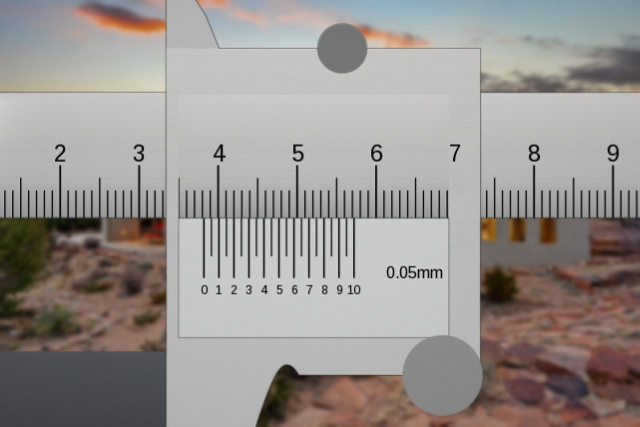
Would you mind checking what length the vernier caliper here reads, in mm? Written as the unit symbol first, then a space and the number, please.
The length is mm 38.2
